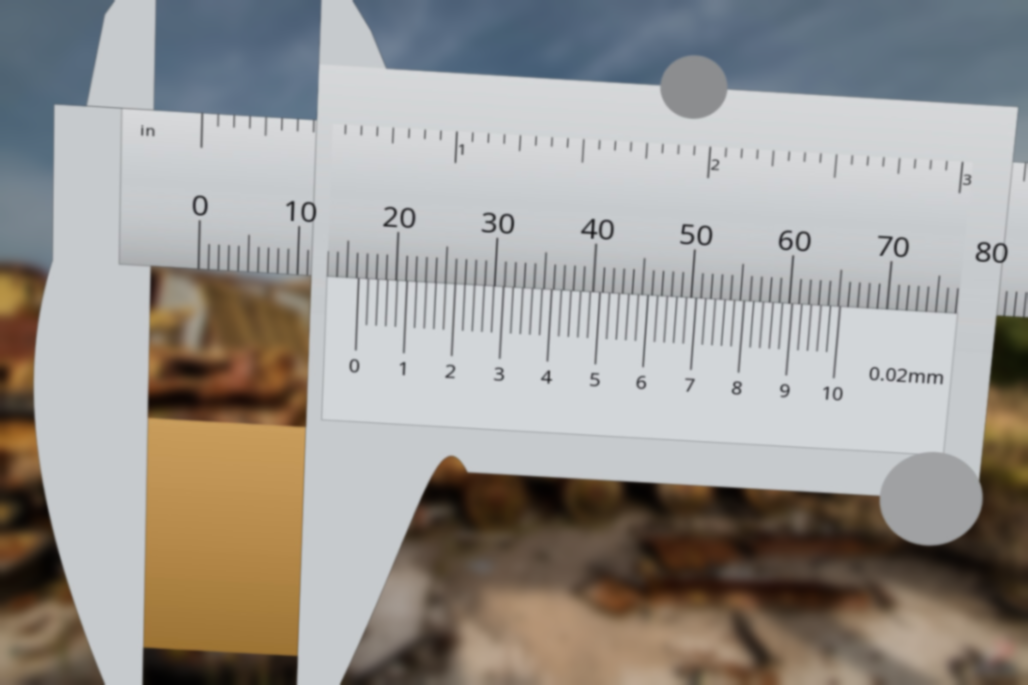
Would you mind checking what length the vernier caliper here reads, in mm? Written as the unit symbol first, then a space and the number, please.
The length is mm 16.2
